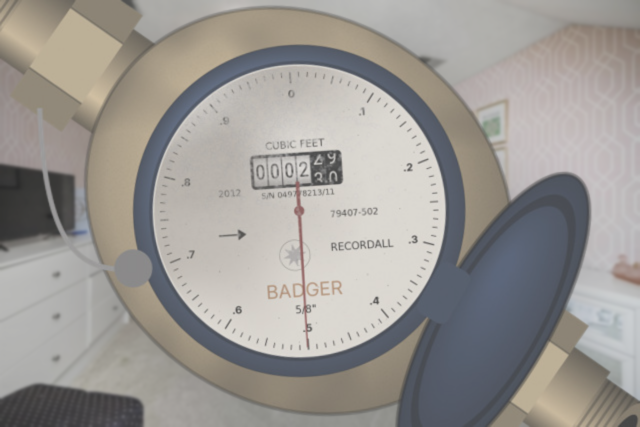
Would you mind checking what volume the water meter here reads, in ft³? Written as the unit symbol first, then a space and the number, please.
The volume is ft³ 229.50
